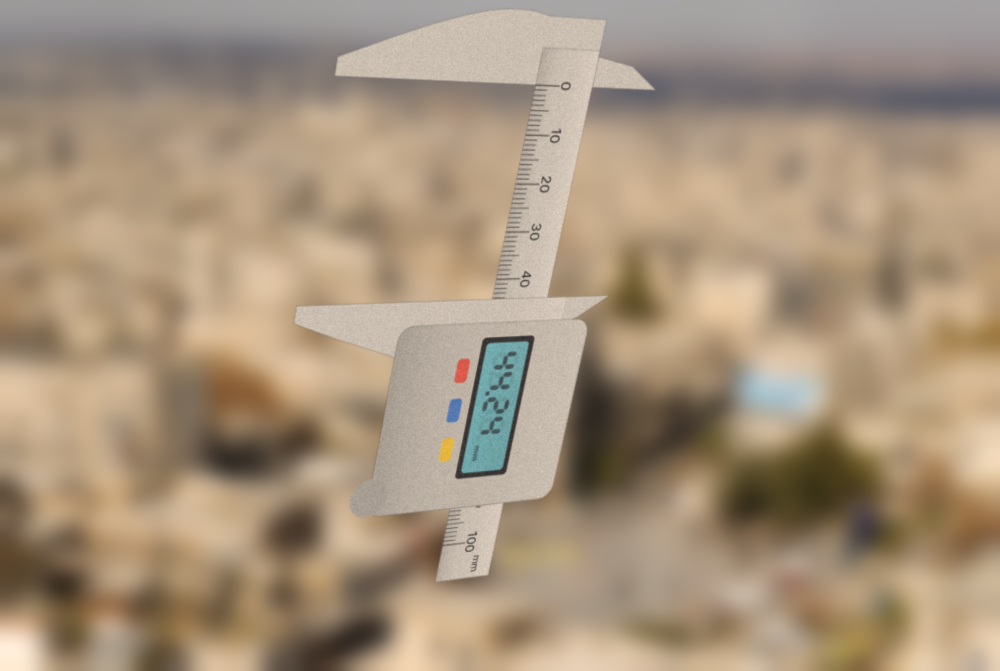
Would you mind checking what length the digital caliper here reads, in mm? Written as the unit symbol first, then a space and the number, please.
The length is mm 44.24
